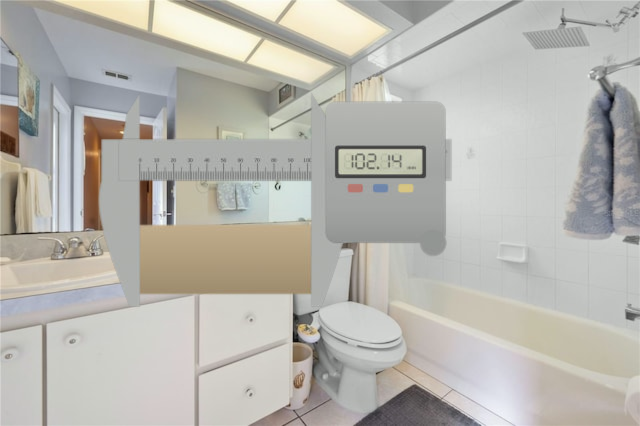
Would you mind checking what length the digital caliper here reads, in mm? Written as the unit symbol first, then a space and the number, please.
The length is mm 102.14
